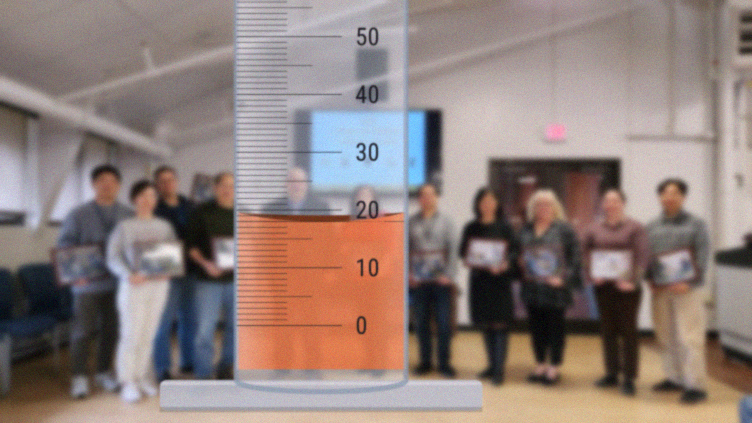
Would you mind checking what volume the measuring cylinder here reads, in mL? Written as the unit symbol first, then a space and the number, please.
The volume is mL 18
